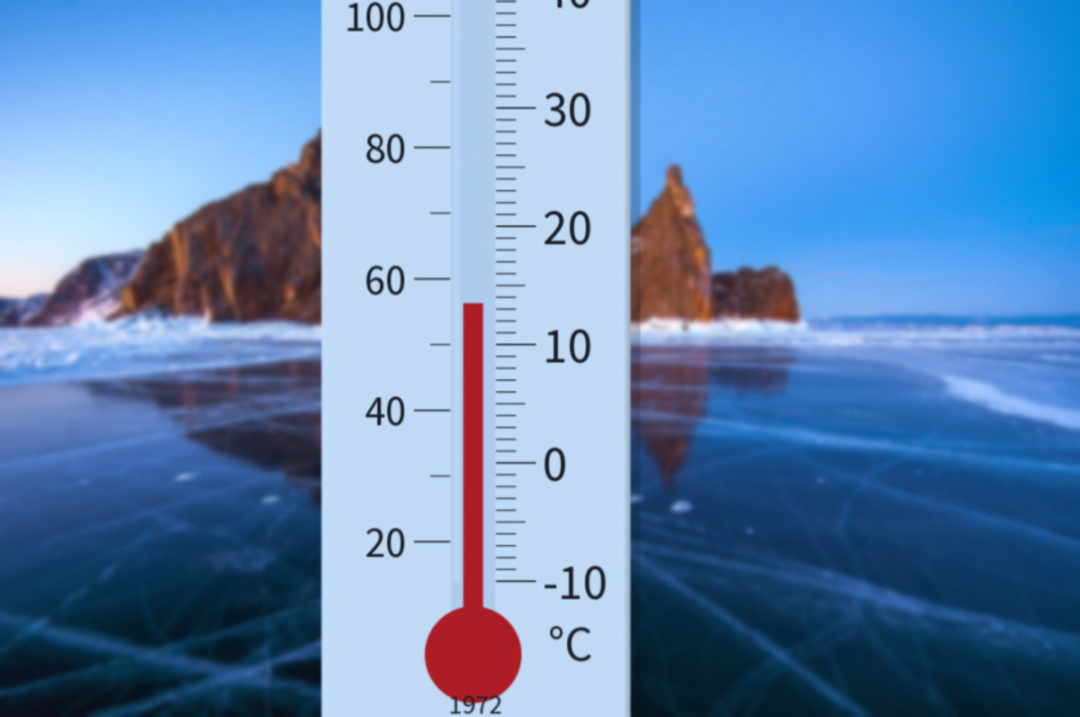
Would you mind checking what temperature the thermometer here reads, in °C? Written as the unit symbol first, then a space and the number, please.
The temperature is °C 13.5
